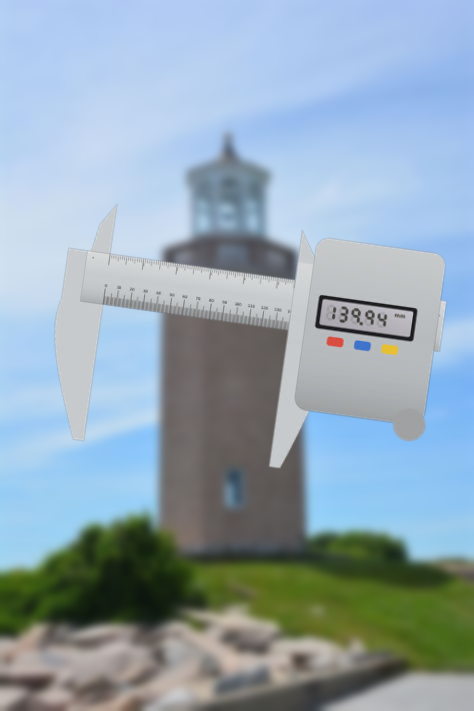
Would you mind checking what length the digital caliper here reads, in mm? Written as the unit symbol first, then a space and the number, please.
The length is mm 139.94
